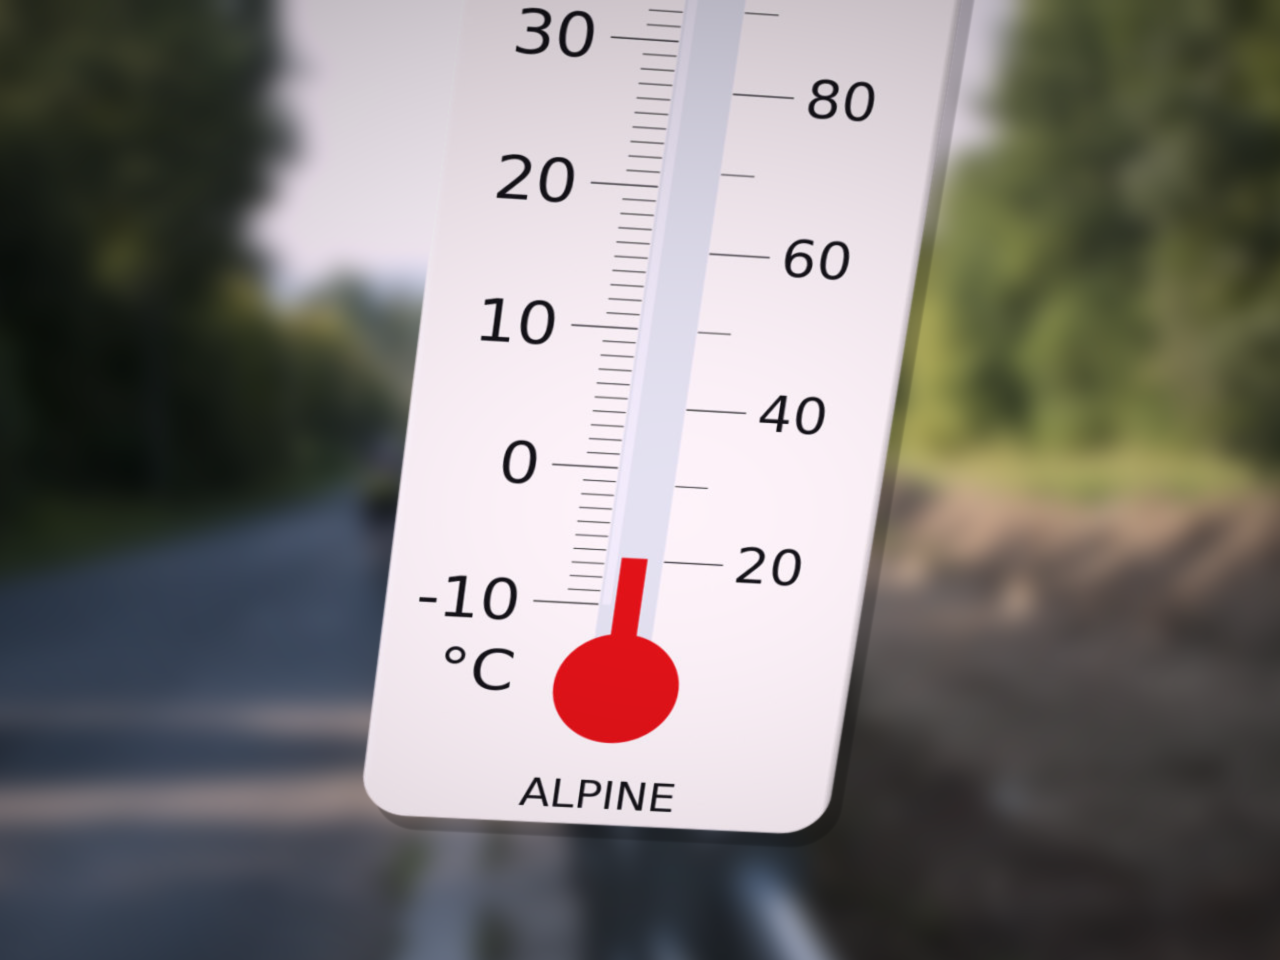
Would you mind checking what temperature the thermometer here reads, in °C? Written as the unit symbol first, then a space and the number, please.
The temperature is °C -6.5
